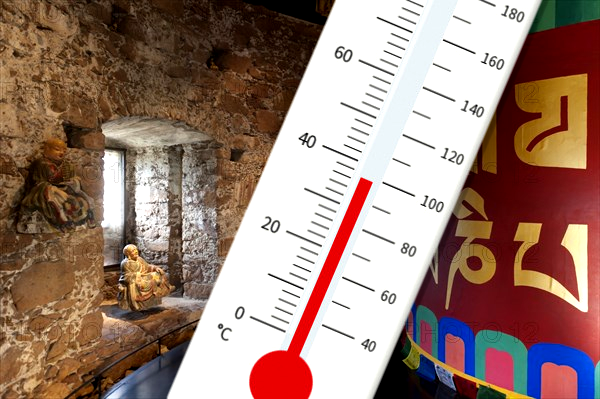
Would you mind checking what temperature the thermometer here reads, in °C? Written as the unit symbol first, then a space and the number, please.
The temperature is °C 37
